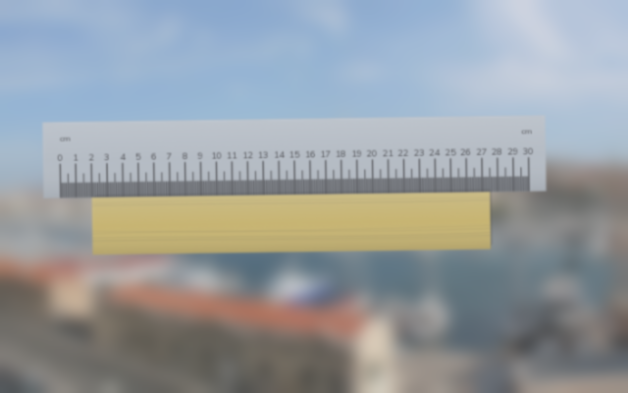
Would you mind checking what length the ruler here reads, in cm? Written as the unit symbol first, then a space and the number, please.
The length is cm 25.5
